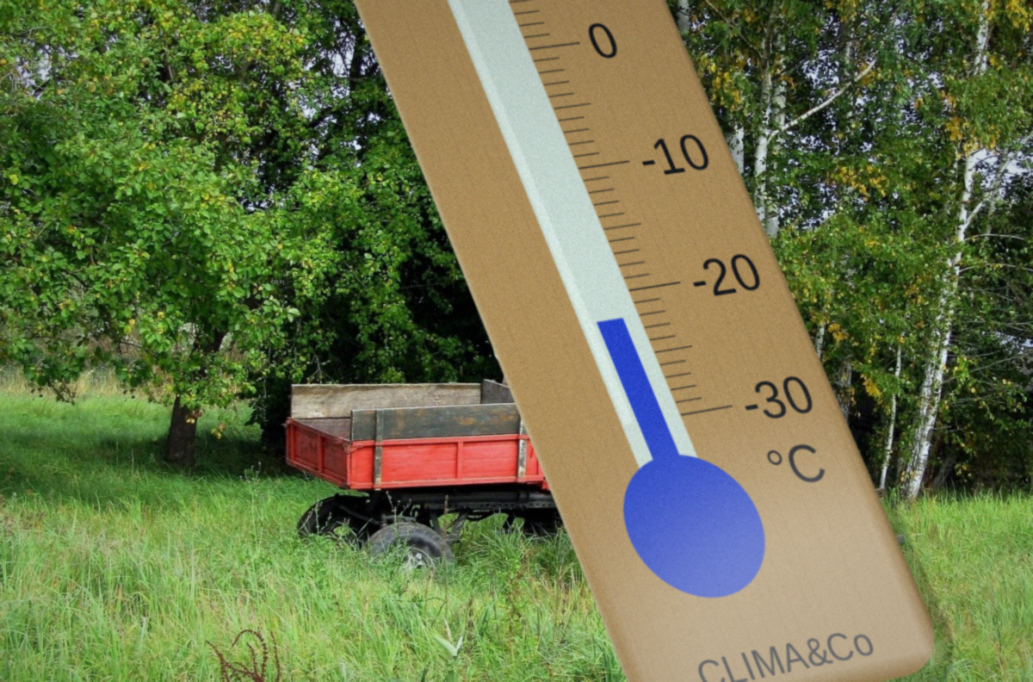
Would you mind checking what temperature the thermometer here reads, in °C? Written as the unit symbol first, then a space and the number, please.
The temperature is °C -22
